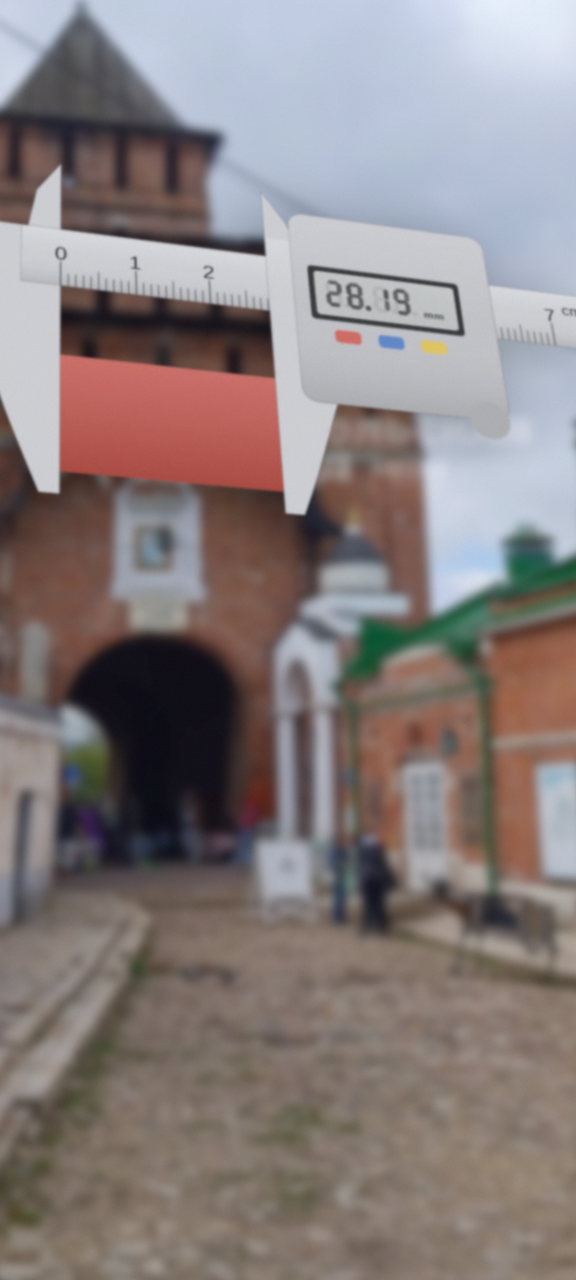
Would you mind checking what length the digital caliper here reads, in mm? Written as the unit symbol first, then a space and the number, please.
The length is mm 28.19
